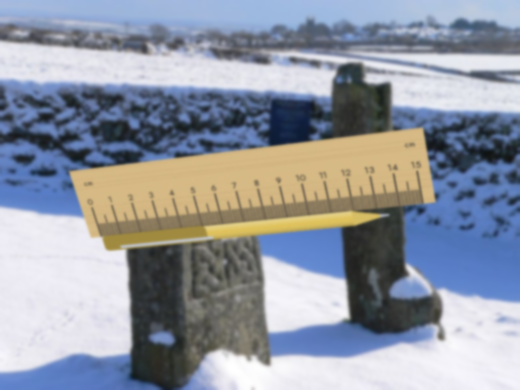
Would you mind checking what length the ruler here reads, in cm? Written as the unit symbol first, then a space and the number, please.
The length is cm 13.5
